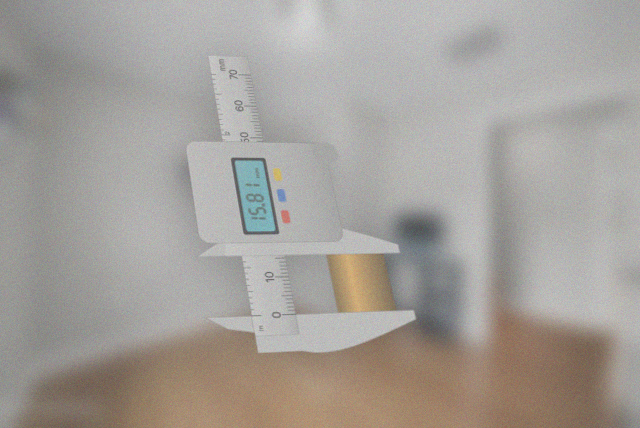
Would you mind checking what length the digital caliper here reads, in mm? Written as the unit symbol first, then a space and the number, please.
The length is mm 15.81
